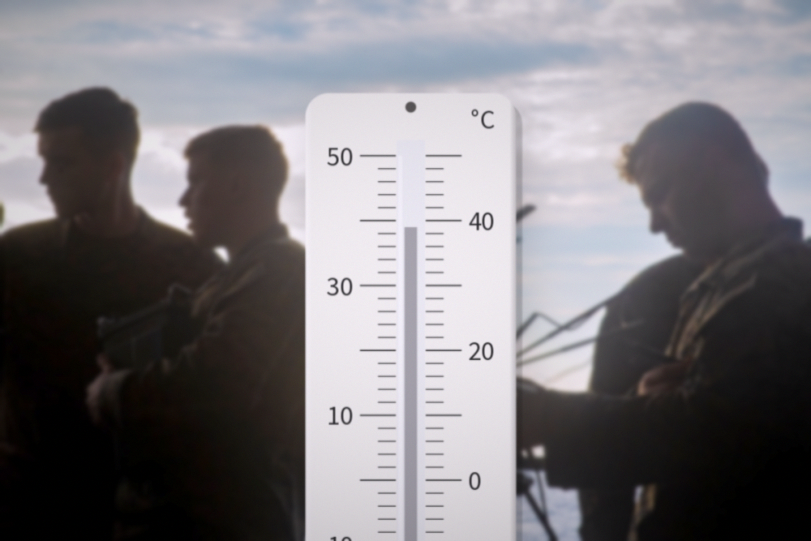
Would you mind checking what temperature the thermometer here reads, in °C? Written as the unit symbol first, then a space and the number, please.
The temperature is °C 39
